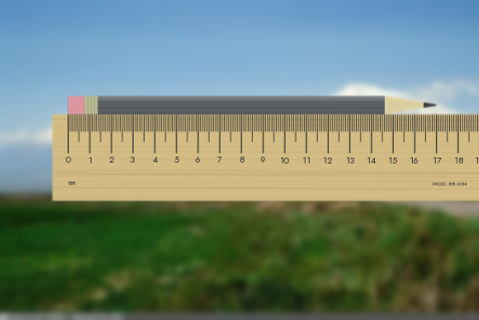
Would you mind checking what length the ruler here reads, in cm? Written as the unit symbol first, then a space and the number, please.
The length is cm 17
